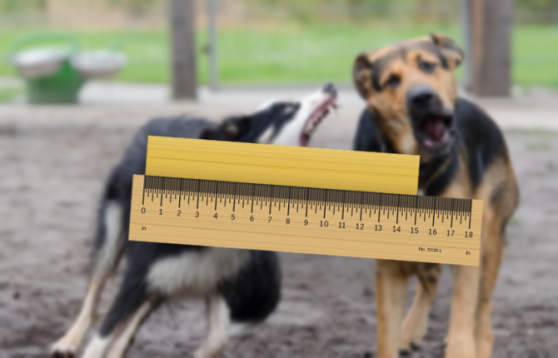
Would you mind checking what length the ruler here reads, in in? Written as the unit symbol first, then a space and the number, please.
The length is in 15
